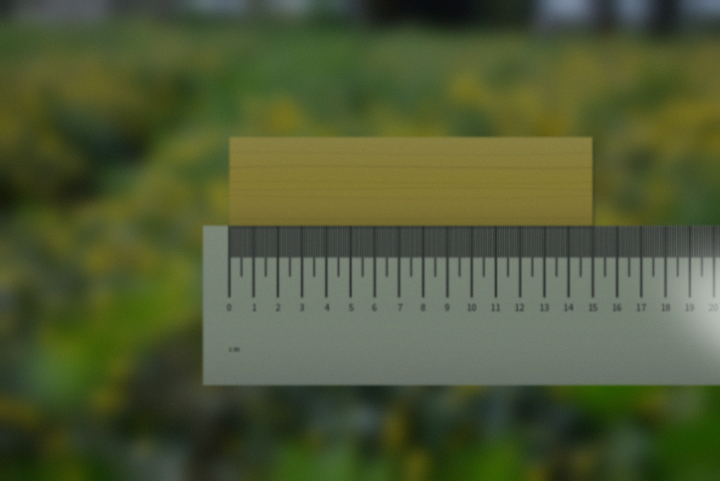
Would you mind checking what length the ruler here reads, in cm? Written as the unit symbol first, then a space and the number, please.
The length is cm 15
